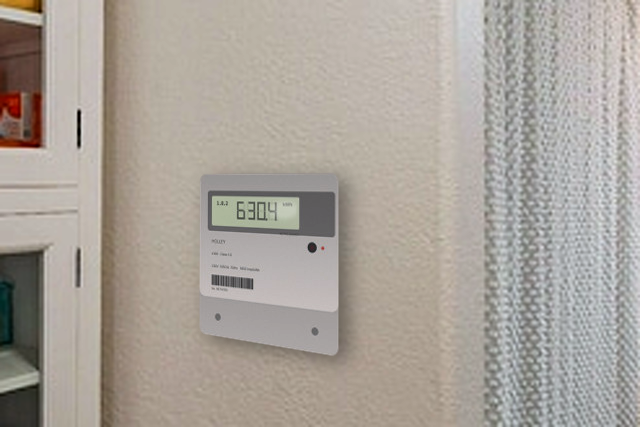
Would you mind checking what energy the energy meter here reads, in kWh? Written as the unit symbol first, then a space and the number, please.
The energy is kWh 630.4
